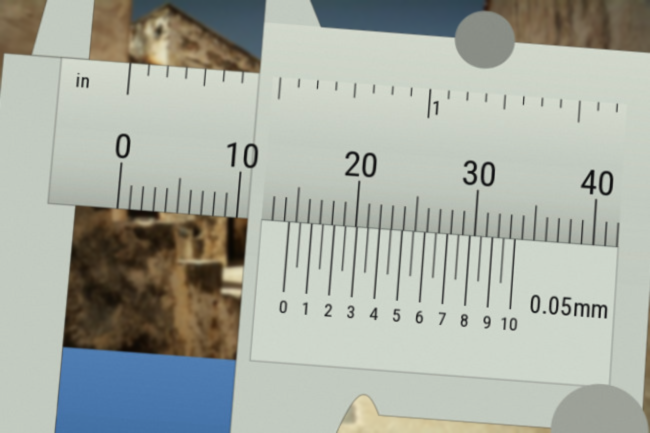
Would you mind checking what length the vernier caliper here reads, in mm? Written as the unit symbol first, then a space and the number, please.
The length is mm 14.4
